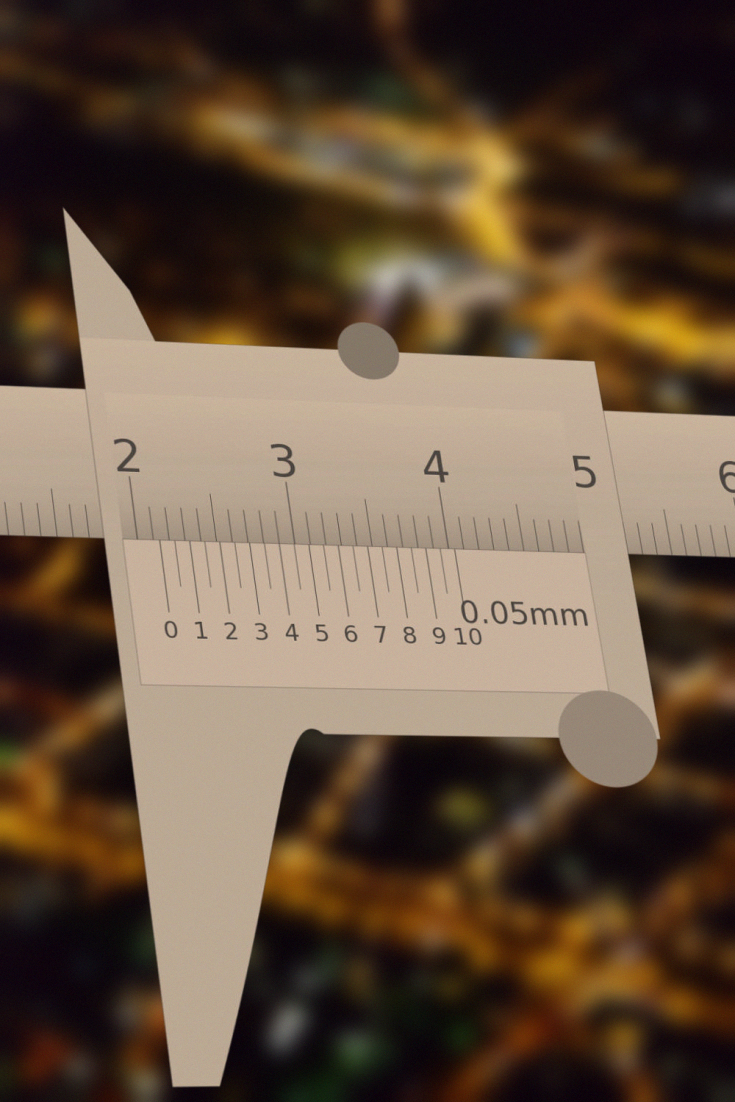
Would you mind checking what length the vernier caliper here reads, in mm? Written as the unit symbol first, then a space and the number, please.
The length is mm 21.4
